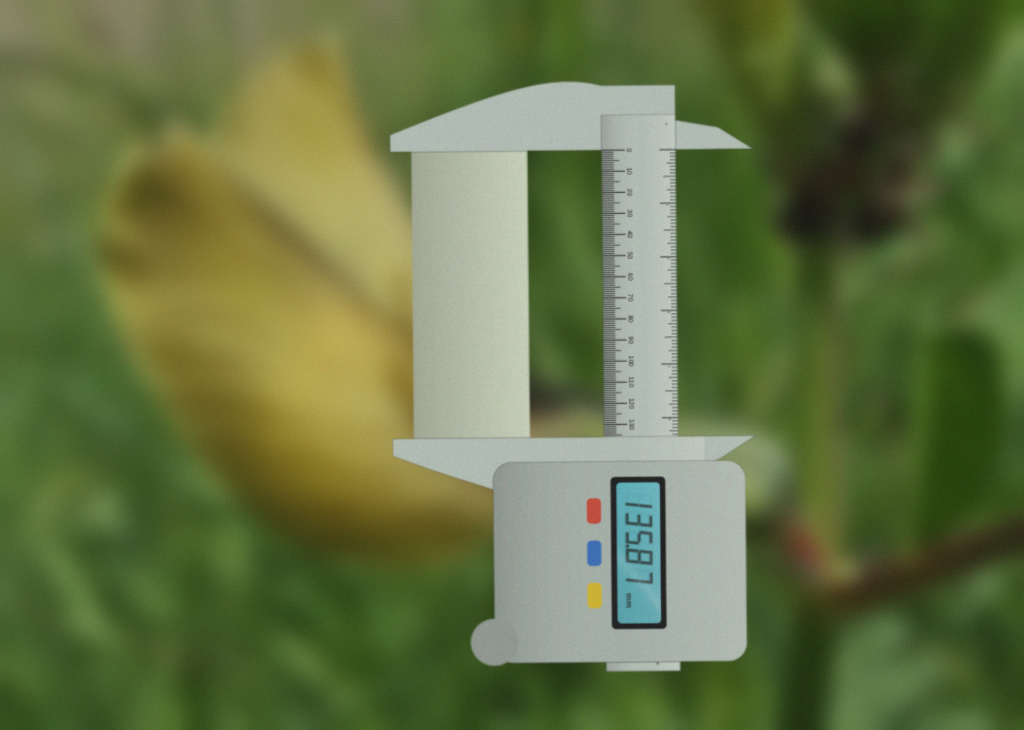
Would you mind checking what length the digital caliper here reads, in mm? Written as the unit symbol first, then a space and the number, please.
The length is mm 135.87
